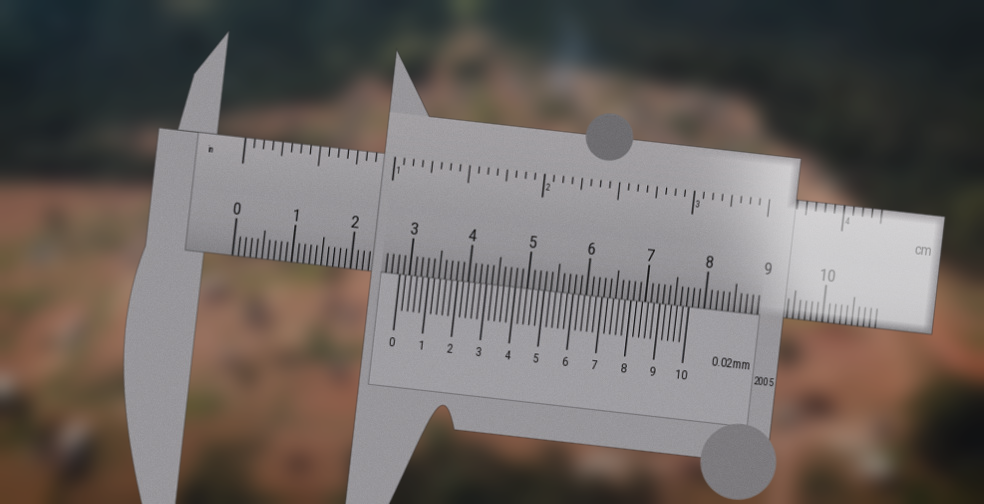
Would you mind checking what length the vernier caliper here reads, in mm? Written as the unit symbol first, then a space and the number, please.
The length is mm 28.4
